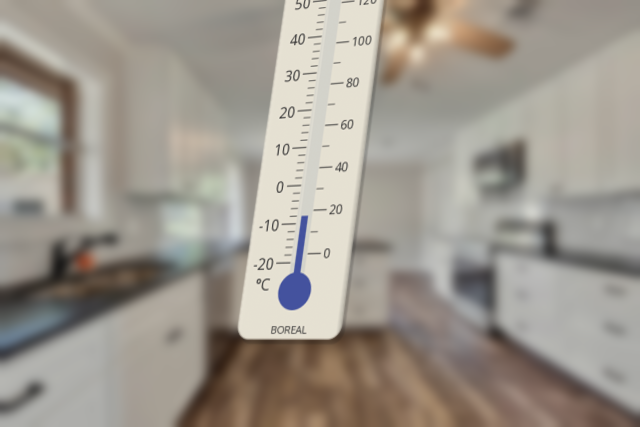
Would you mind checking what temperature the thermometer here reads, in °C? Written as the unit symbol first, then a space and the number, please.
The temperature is °C -8
